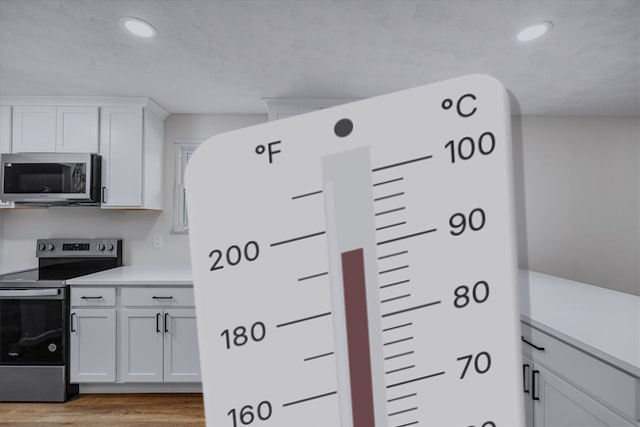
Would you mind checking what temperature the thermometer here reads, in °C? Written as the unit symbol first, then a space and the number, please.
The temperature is °C 90
